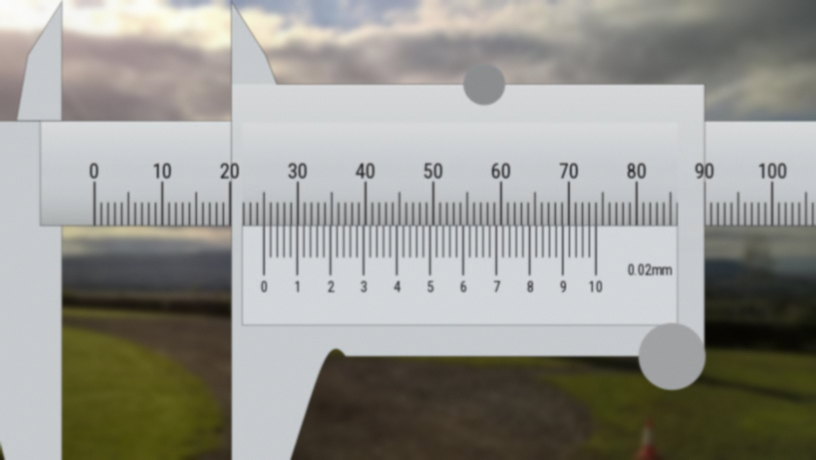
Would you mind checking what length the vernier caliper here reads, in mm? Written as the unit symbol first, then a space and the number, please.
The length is mm 25.0
